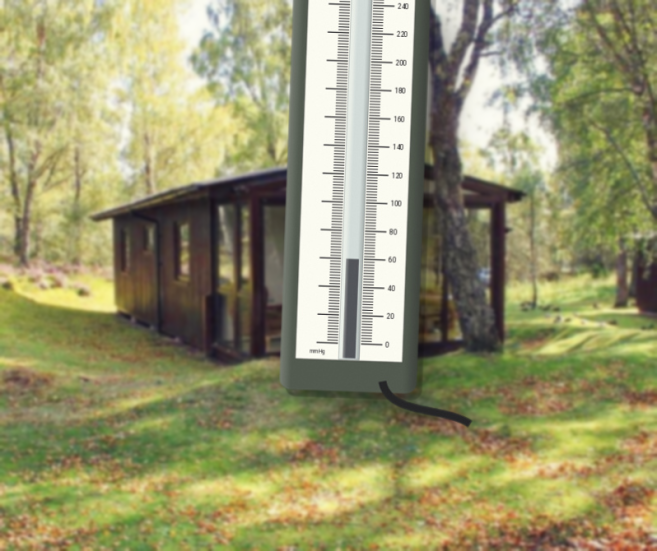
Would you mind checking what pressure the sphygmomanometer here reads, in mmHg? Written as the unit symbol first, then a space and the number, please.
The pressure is mmHg 60
